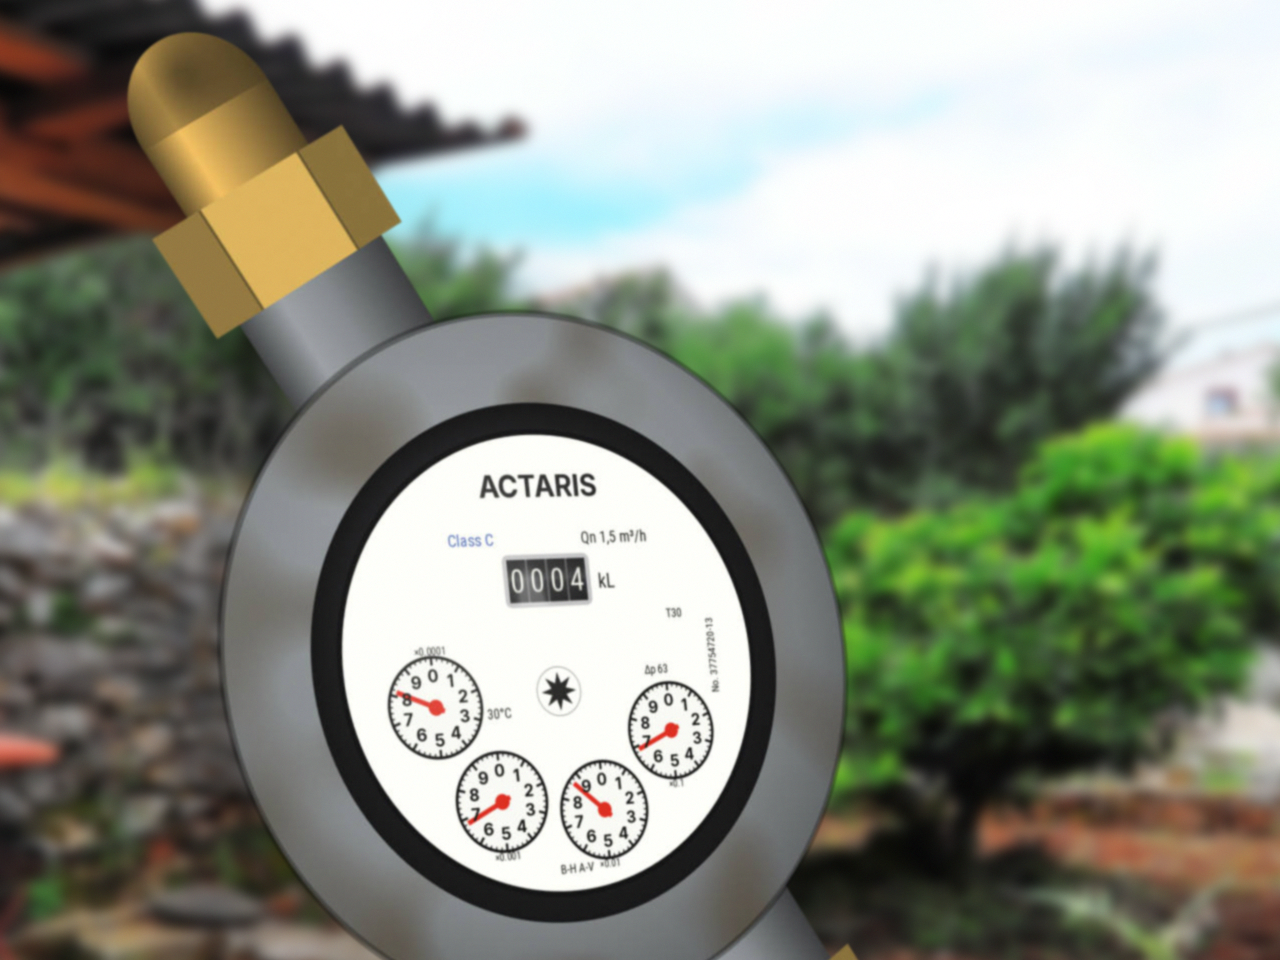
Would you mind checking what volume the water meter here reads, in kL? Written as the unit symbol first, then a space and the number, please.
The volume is kL 4.6868
